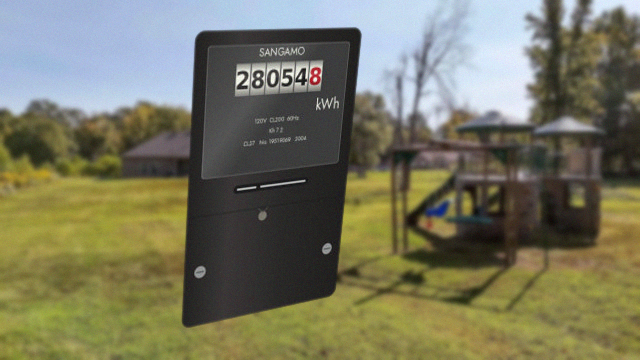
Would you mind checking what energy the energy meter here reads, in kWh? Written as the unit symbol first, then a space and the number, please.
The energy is kWh 28054.8
